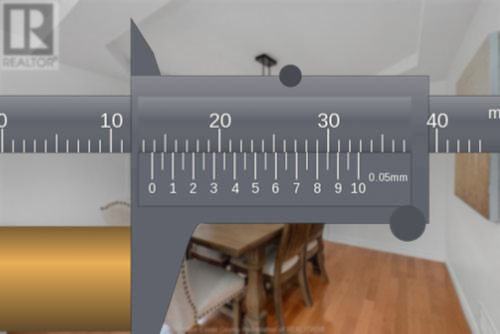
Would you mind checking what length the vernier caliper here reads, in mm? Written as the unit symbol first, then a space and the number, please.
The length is mm 13.8
